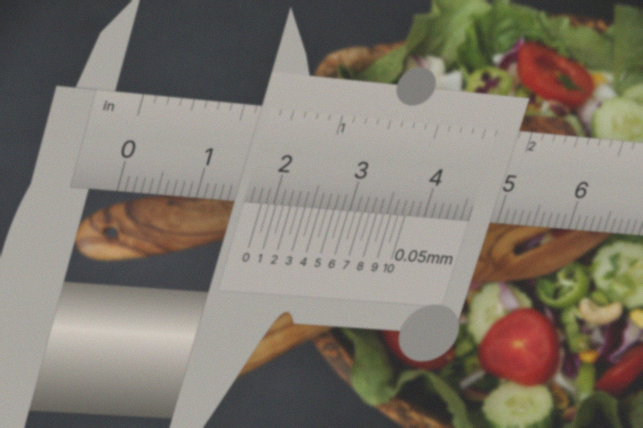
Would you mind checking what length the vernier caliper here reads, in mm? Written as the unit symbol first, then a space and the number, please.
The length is mm 18.4
